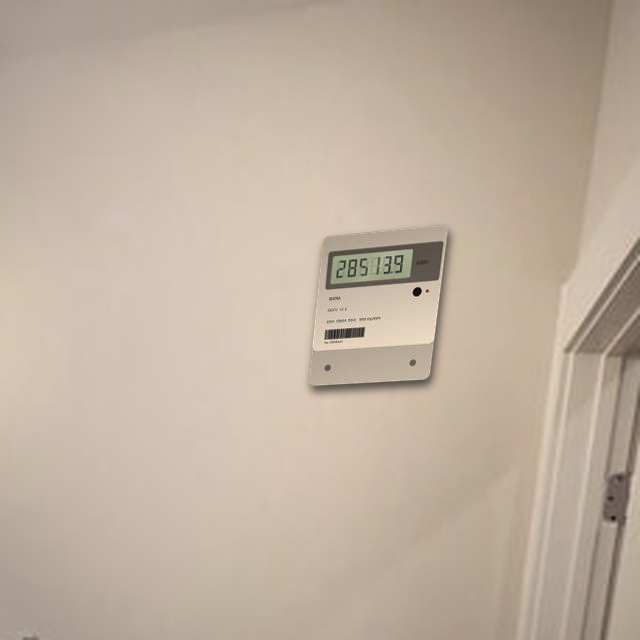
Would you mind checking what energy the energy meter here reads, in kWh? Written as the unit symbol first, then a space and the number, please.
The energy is kWh 28513.9
